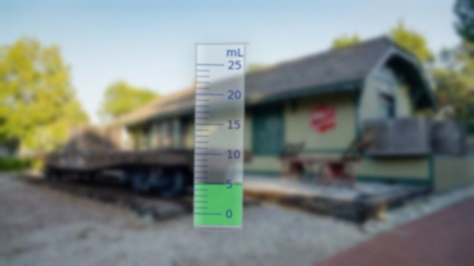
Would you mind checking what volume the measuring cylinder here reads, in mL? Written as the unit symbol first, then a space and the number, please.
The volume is mL 5
